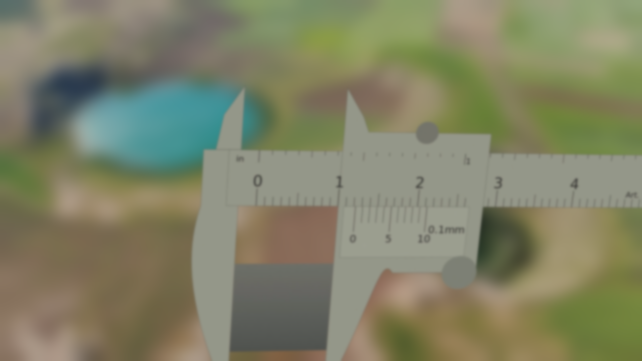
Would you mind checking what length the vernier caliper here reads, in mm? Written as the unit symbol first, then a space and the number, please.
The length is mm 12.2
